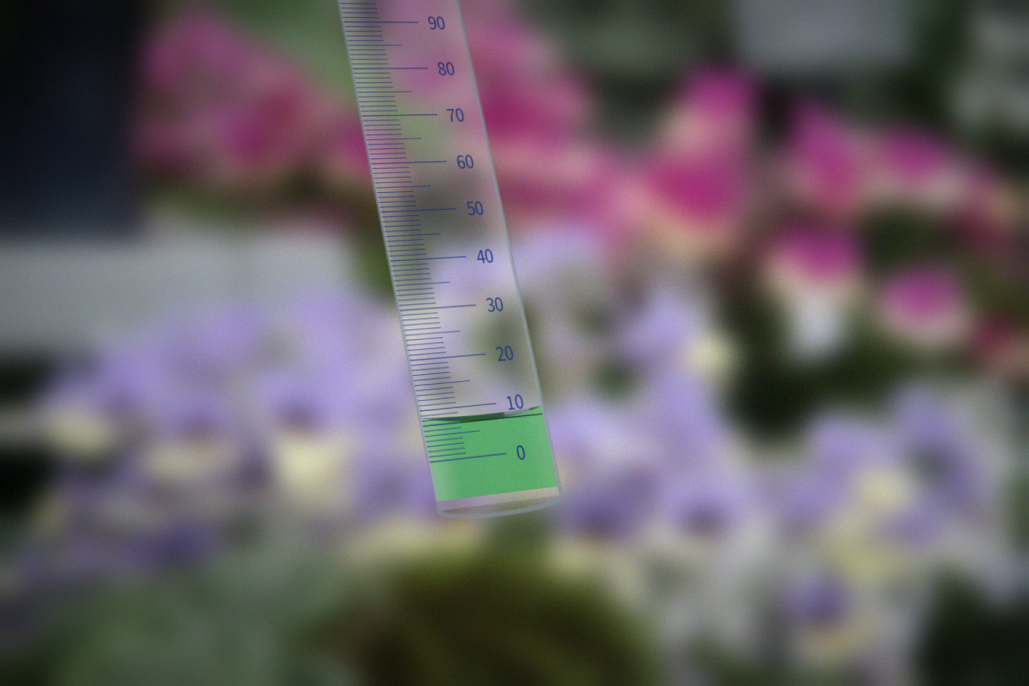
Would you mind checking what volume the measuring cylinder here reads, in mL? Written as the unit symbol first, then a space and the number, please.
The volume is mL 7
